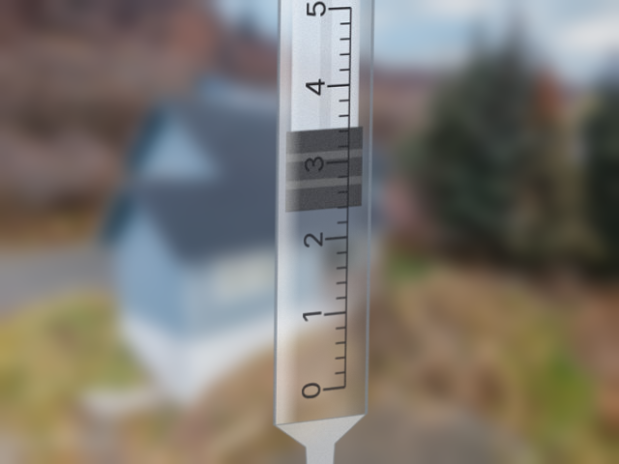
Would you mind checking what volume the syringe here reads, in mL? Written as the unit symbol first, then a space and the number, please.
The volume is mL 2.4
